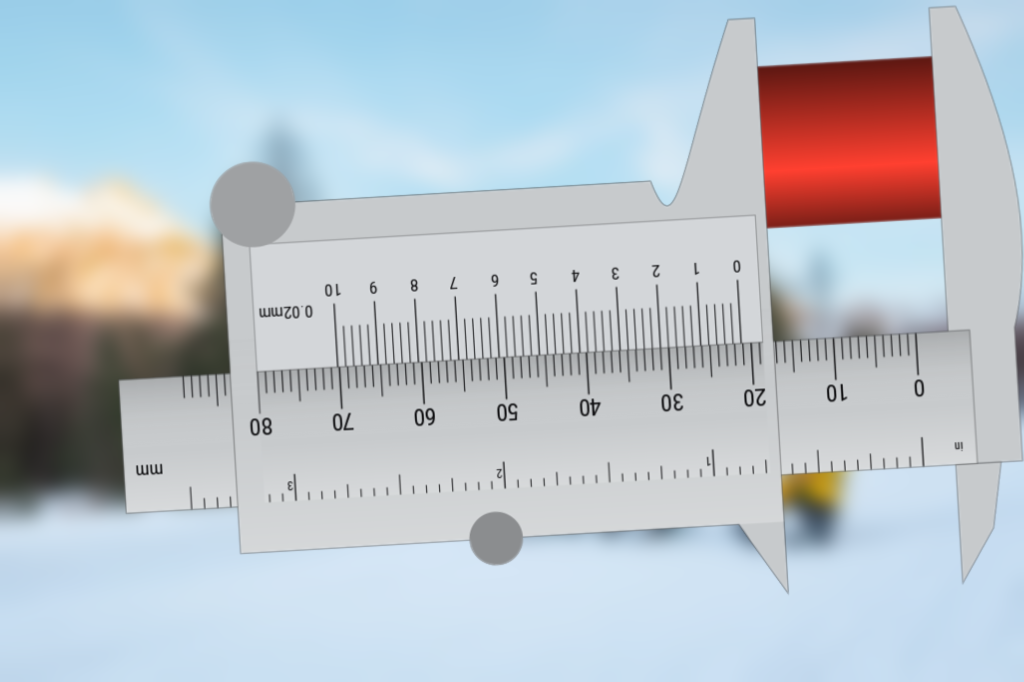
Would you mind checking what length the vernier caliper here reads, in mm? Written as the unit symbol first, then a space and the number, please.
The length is mm 21.2
